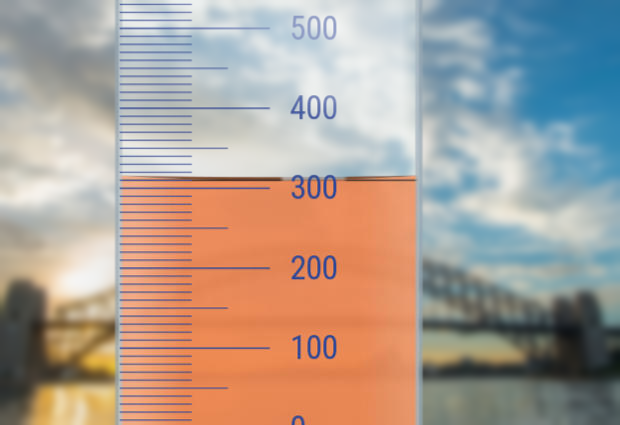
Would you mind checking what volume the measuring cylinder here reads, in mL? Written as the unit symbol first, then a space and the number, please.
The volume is mL 310
